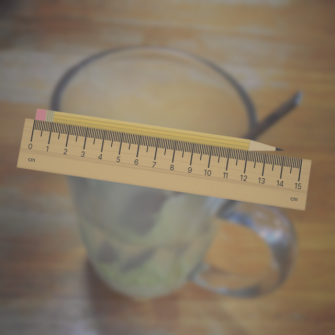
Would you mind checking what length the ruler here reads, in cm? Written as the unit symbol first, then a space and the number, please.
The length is cm 14
